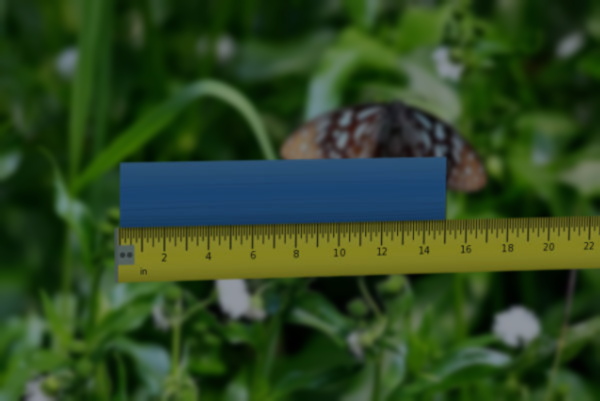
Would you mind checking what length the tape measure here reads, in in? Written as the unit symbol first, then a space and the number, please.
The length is in 15
